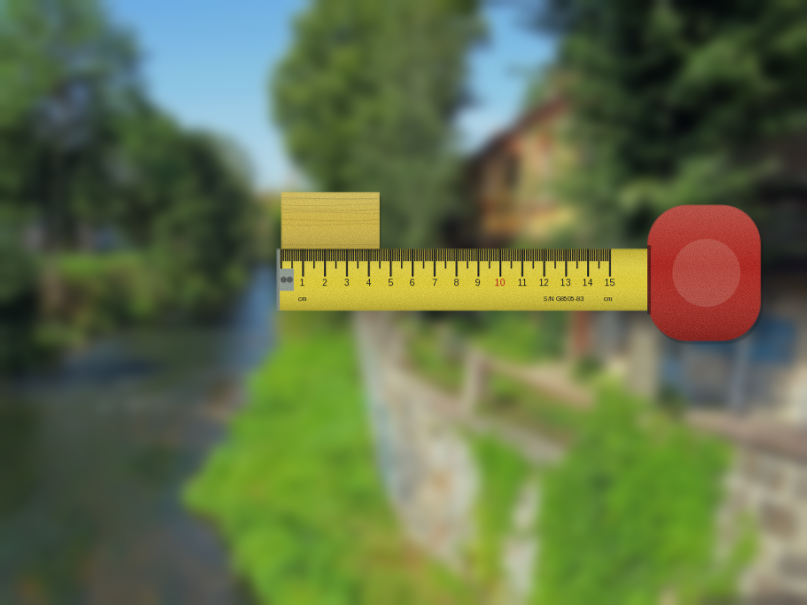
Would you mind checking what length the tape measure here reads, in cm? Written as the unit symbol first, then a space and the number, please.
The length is cm 4.5
